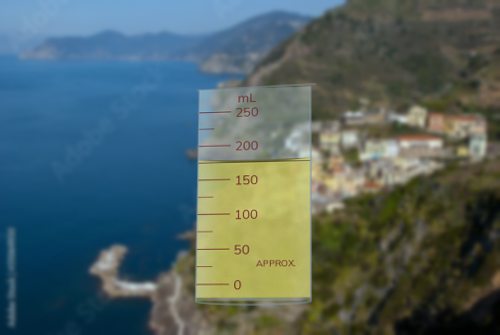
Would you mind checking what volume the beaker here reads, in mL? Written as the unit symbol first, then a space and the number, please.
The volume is mL 175
